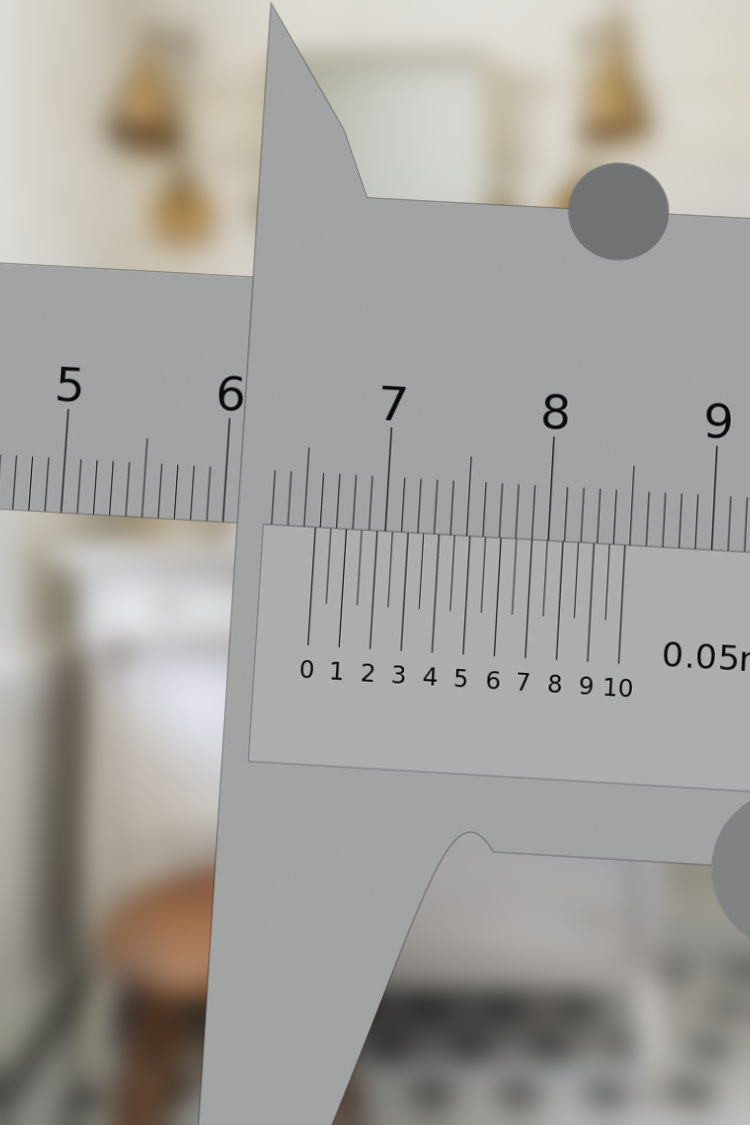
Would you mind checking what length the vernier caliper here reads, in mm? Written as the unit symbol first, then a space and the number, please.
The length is mm 65.7
